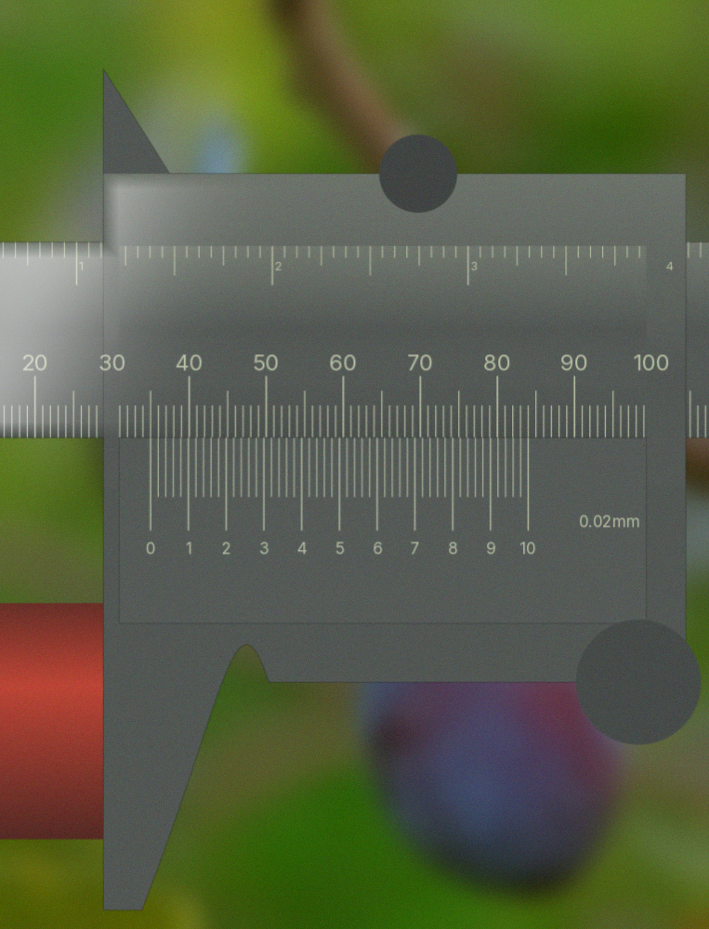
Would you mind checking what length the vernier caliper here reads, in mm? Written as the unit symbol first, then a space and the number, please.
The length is mm 35.0
